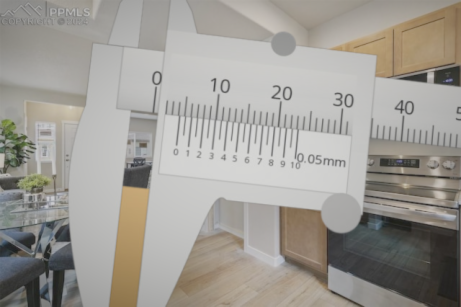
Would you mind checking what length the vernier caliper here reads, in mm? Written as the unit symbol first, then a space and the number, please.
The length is mm 4.2
